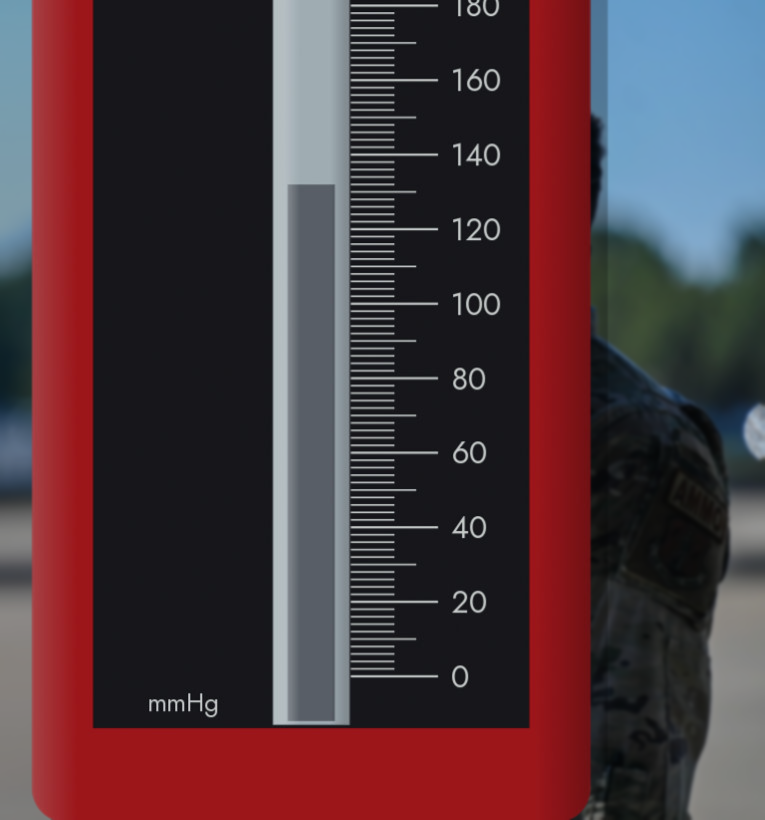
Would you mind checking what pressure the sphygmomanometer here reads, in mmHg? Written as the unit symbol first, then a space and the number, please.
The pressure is mmHg 132
